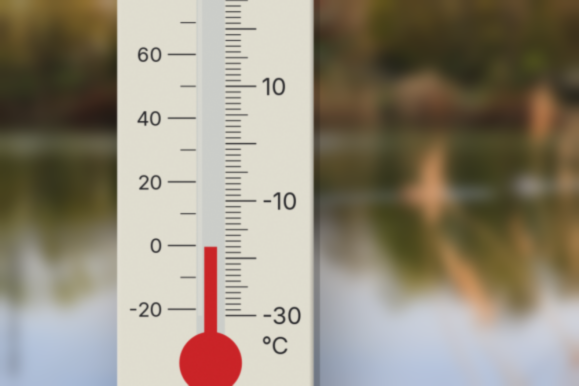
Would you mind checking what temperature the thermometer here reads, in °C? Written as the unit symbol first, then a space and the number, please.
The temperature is °C -18
